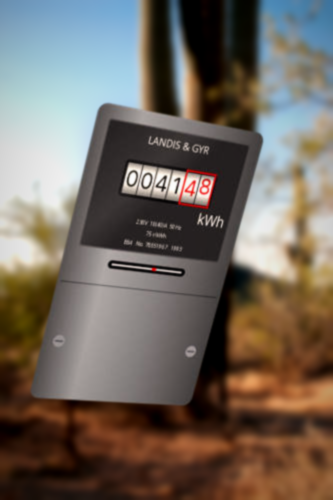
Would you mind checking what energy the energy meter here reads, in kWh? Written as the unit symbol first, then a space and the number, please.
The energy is kWh 41.48
